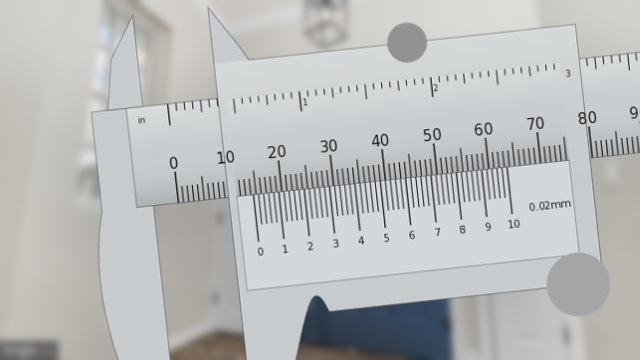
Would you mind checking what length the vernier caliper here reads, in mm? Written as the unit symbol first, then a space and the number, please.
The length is mm 14.5
